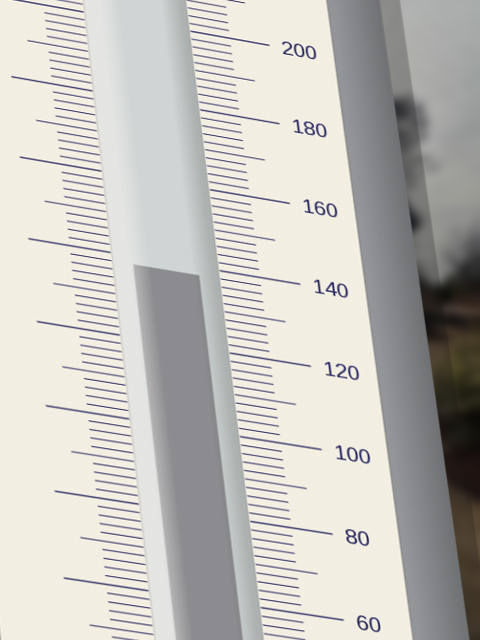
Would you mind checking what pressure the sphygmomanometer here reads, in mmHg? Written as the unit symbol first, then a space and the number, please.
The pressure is mmHg 138
